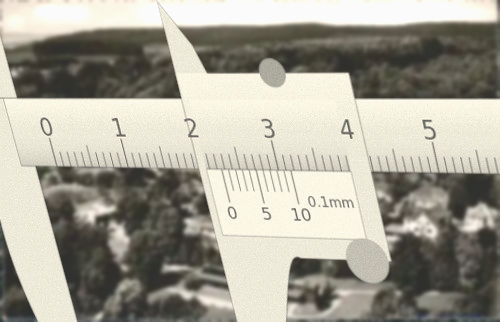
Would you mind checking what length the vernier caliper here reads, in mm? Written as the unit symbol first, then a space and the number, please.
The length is mm 22.6
